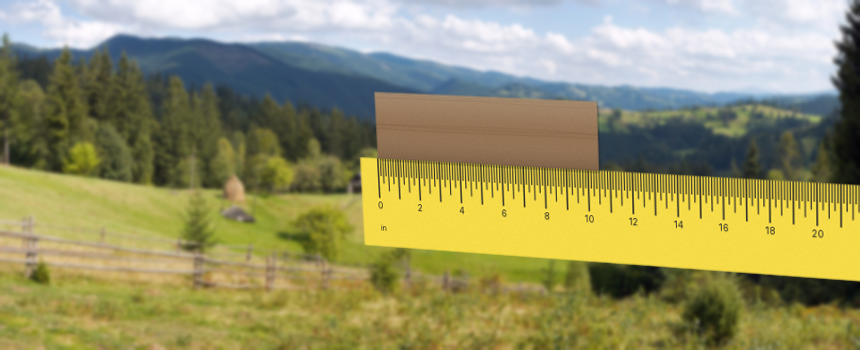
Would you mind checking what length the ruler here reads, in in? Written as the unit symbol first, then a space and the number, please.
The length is in 10.5
